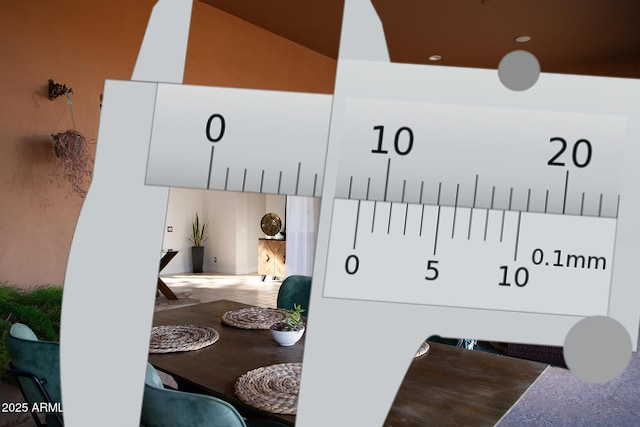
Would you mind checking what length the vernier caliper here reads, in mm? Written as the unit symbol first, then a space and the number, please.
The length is mm 8.6
